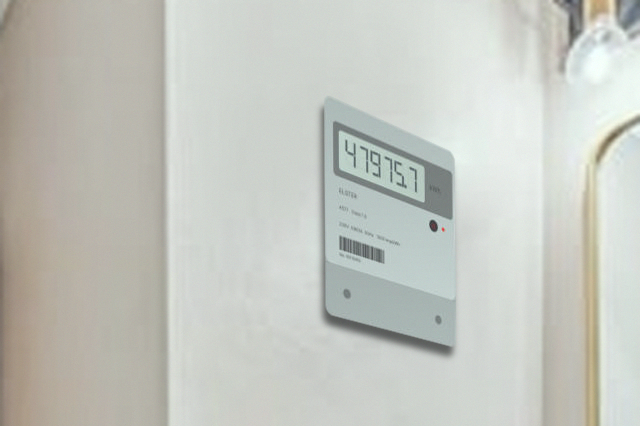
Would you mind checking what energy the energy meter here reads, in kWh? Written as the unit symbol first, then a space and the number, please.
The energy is kWh 47975.7
